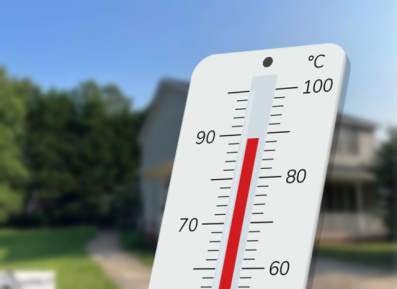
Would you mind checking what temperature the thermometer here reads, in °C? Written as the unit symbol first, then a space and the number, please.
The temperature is °C 89
